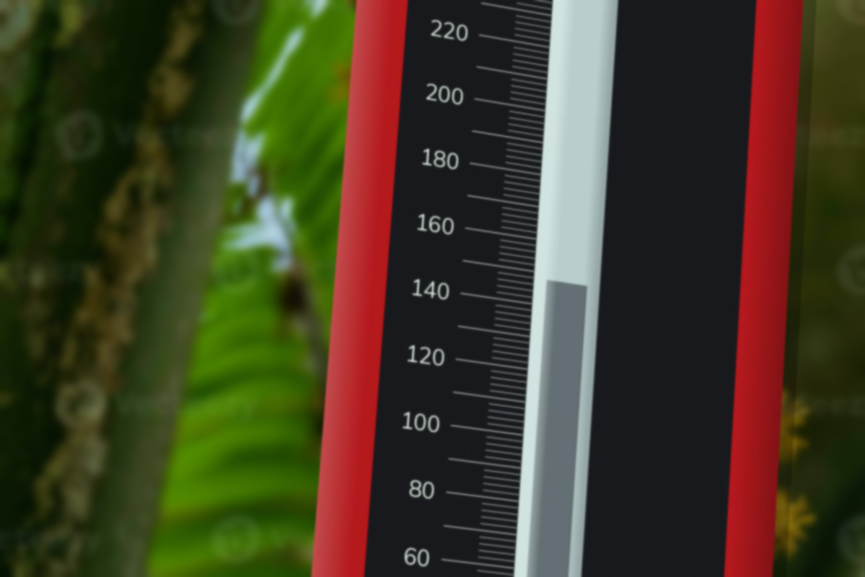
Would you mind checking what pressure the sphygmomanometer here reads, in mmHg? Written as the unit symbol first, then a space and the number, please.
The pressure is mmHg 148
